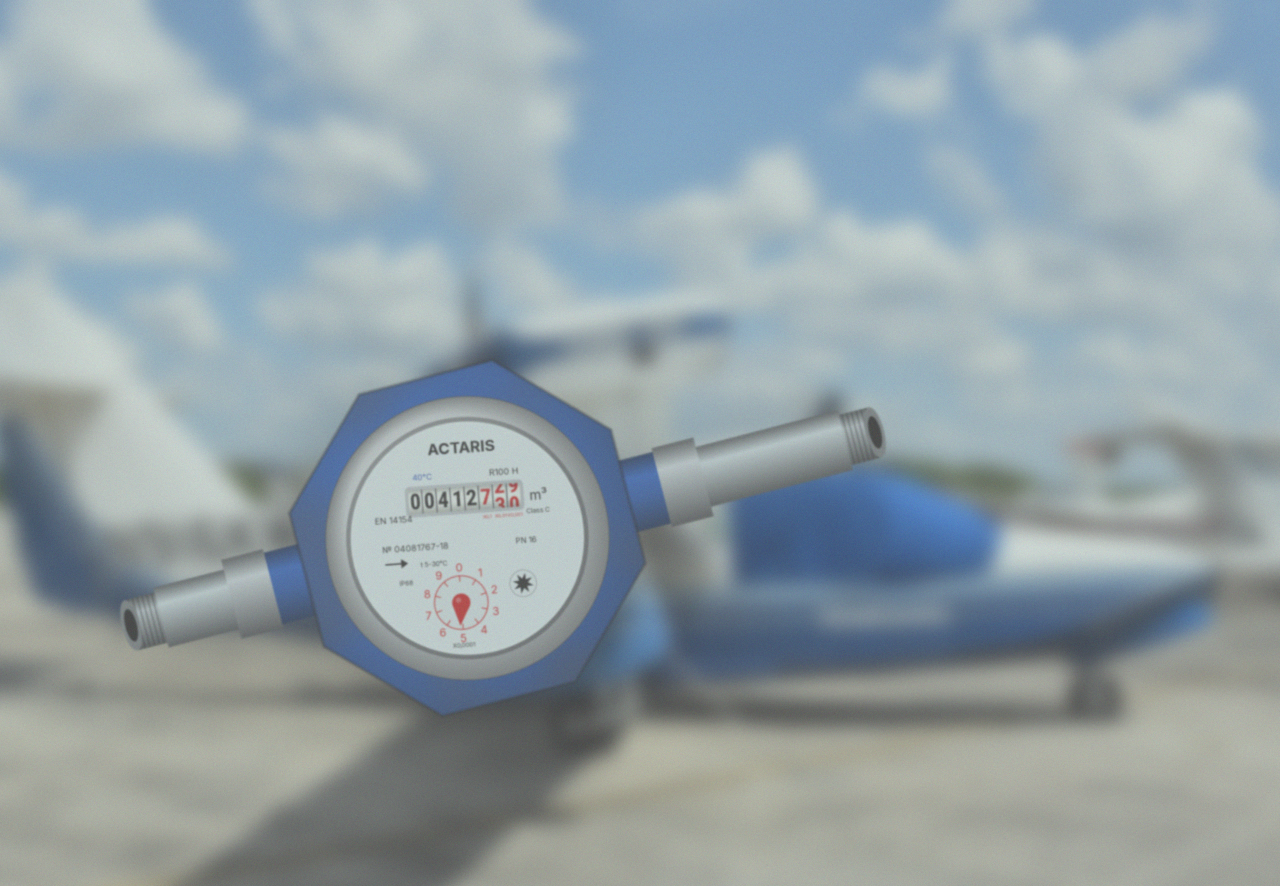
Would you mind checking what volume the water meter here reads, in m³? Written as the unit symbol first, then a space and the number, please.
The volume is m³ 412.7295
